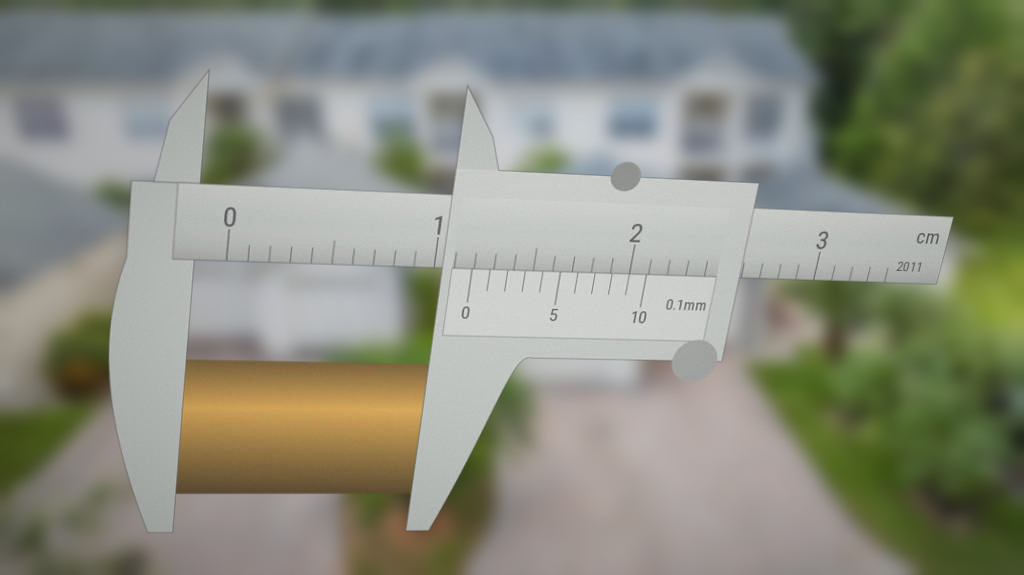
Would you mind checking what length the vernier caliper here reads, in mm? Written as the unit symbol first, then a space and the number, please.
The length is mm 11.9
